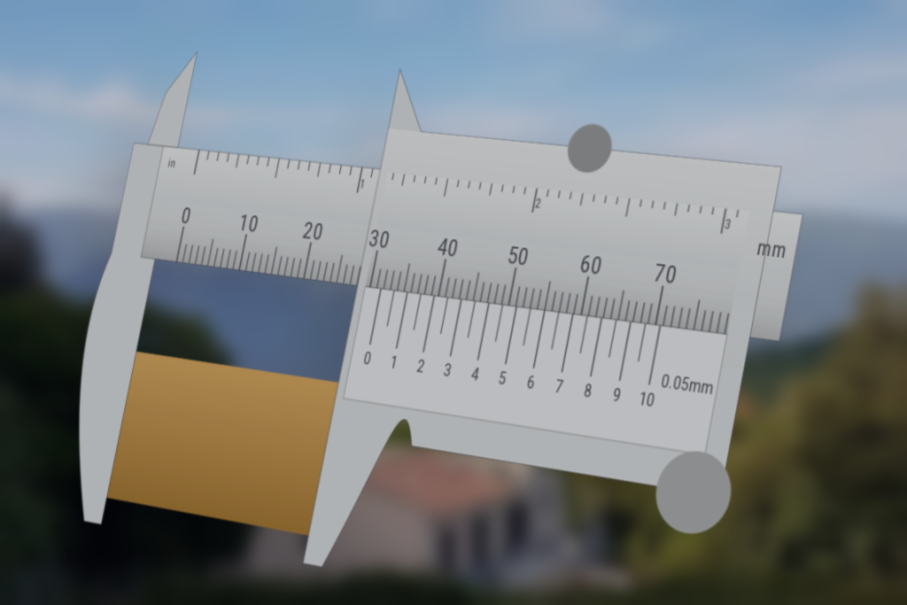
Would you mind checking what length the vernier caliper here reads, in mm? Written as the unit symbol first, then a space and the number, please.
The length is mm 31.6
